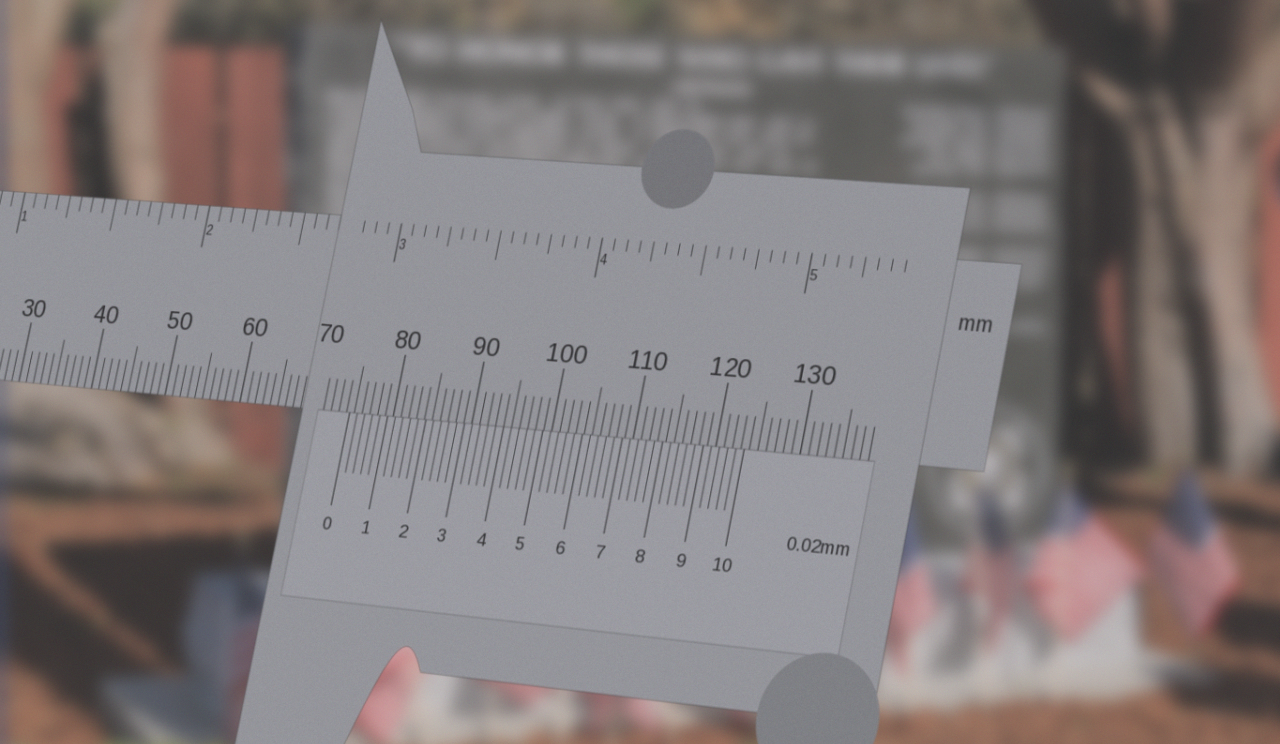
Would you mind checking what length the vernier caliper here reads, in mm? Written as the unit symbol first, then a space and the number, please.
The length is mm 74.4
